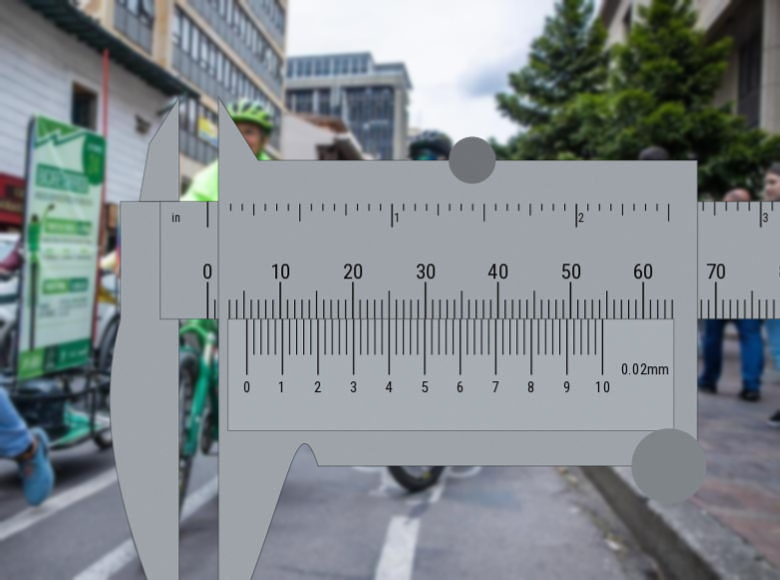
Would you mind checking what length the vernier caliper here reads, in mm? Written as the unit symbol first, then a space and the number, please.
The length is mm 5.4
